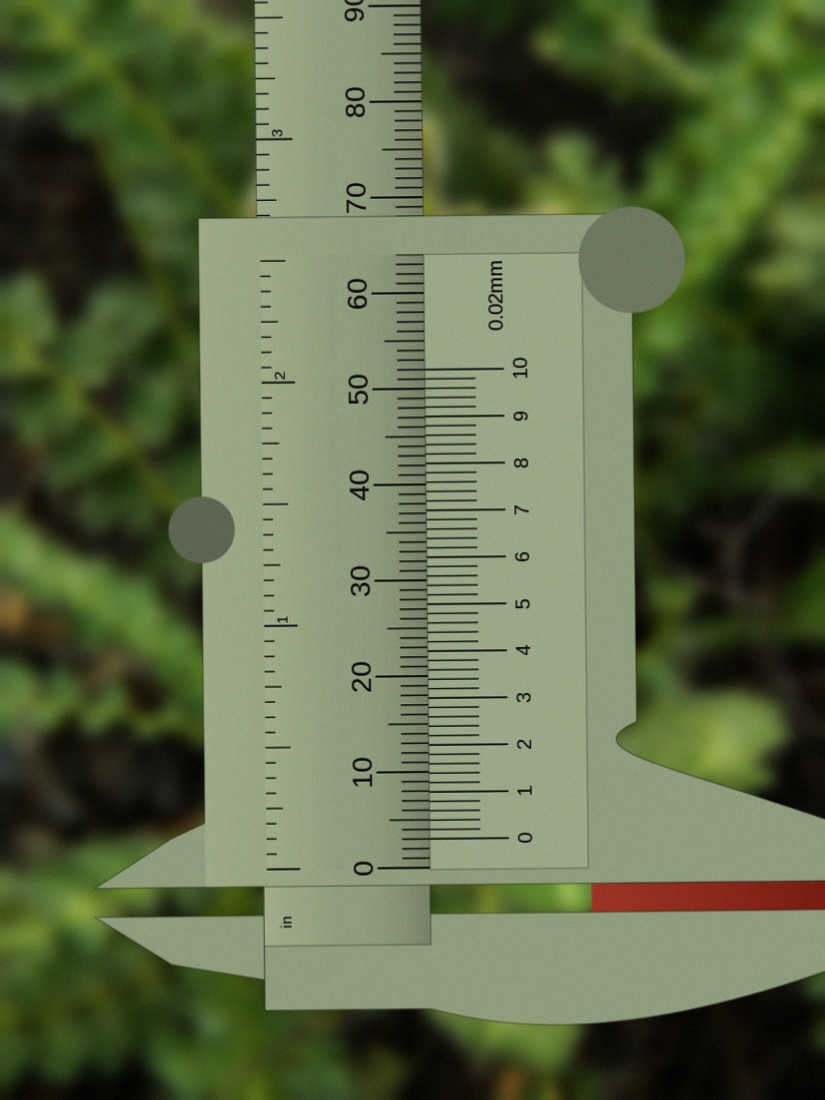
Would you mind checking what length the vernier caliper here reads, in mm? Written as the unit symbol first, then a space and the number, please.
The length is mm 3.0
